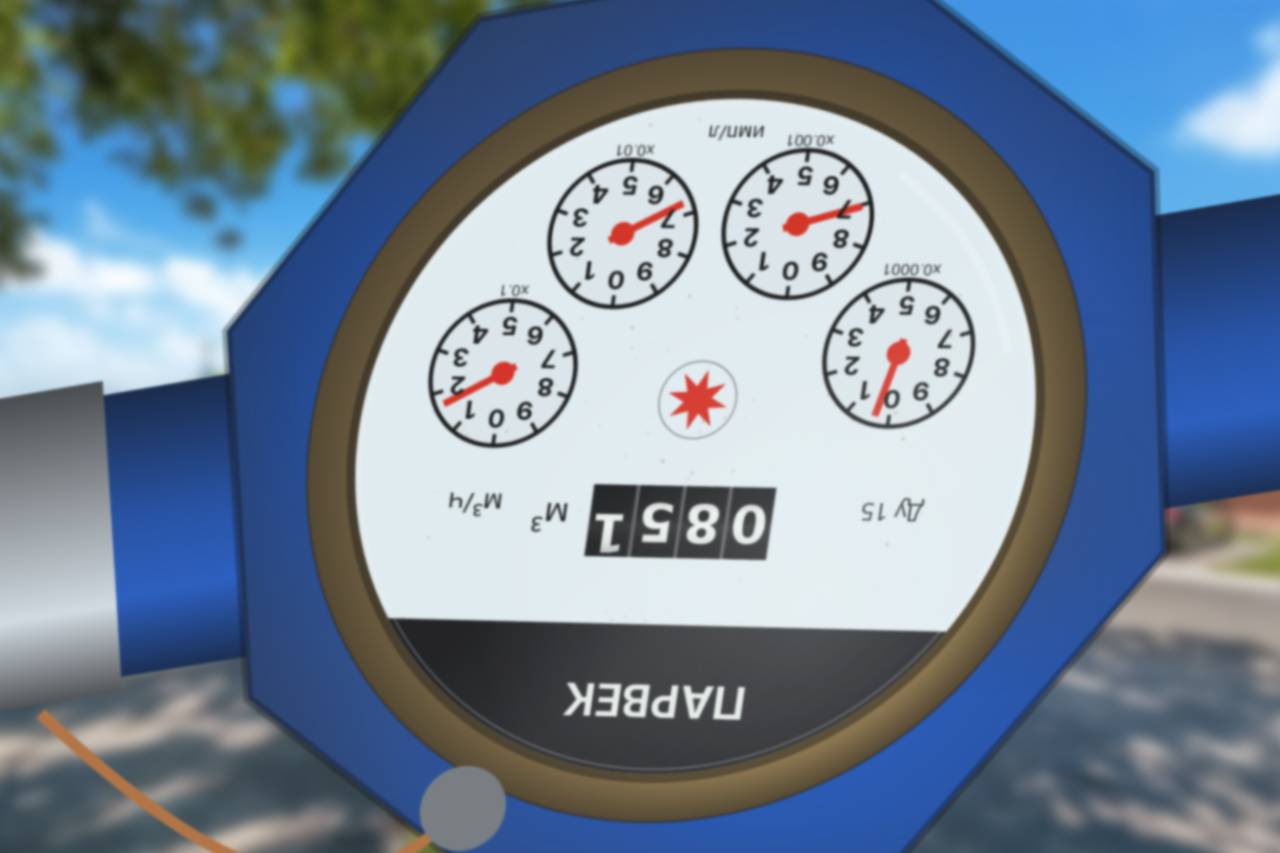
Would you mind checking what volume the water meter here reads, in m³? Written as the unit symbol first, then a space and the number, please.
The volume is m³ 851.1670
